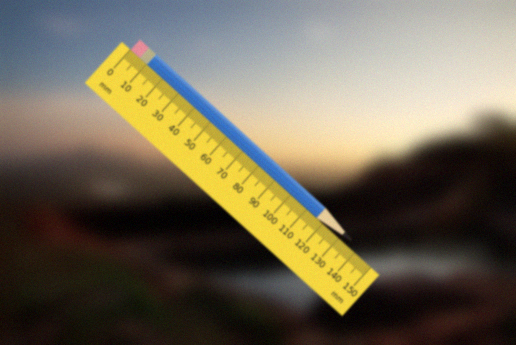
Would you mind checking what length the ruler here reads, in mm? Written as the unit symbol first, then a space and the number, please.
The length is mm 135
